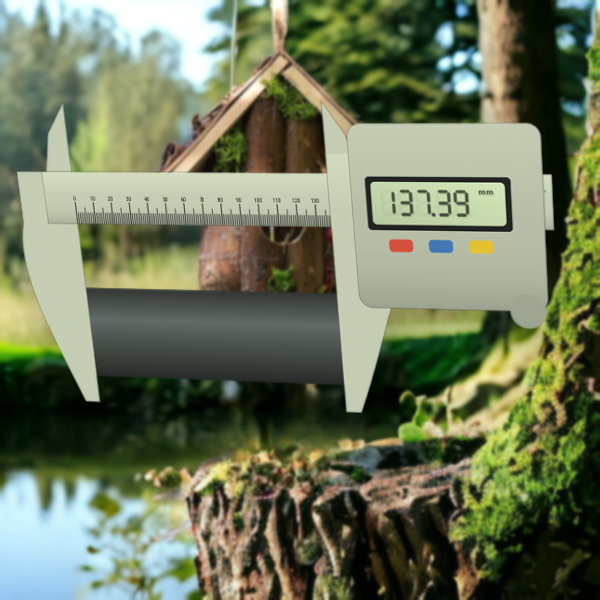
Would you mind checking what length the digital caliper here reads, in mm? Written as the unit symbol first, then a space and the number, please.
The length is mm 137.39
